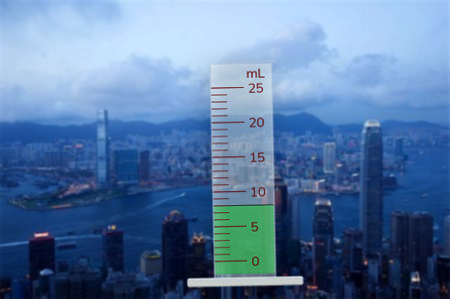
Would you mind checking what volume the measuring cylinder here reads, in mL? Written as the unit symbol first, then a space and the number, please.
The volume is mL 8
